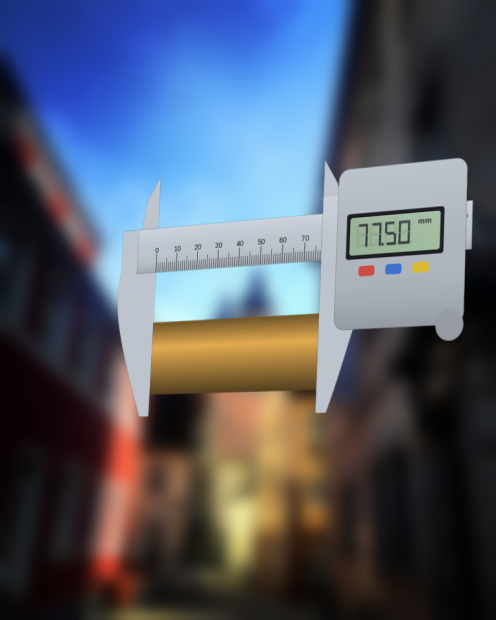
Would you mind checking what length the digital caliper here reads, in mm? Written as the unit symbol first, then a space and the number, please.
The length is mm 77.50
